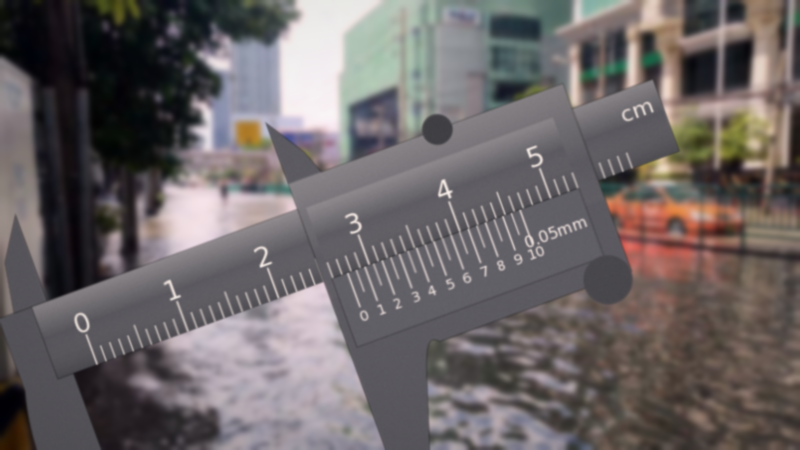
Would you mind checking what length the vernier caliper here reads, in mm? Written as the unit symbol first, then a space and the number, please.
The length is mm 27.6
